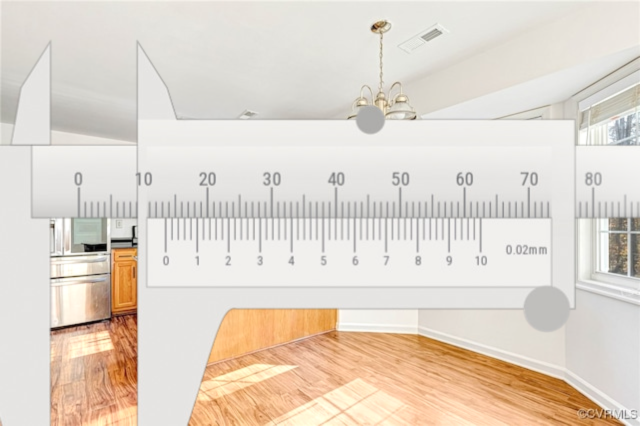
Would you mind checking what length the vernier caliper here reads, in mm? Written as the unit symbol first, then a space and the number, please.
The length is mm 13.5
